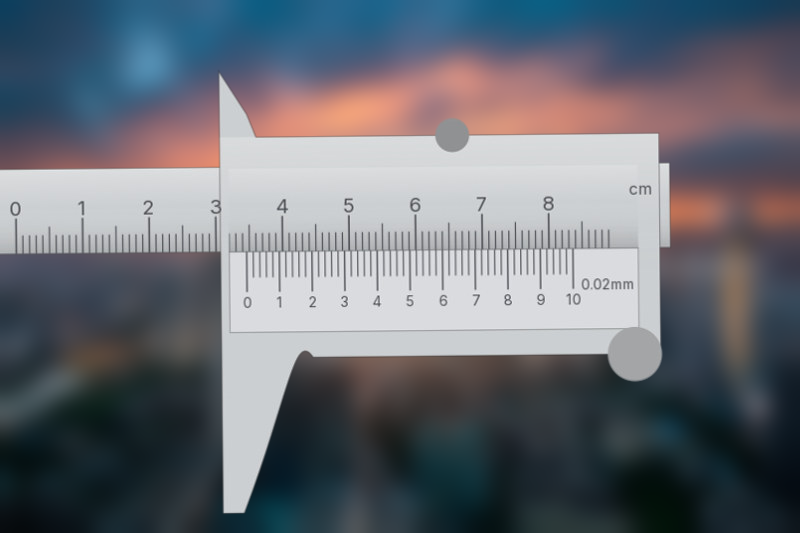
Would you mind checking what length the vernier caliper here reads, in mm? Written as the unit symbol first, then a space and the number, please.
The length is mm 34.6
